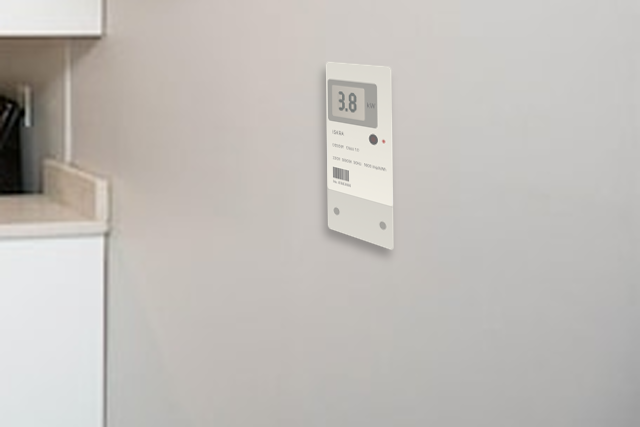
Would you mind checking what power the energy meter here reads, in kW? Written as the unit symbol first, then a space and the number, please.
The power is kW 3.8
